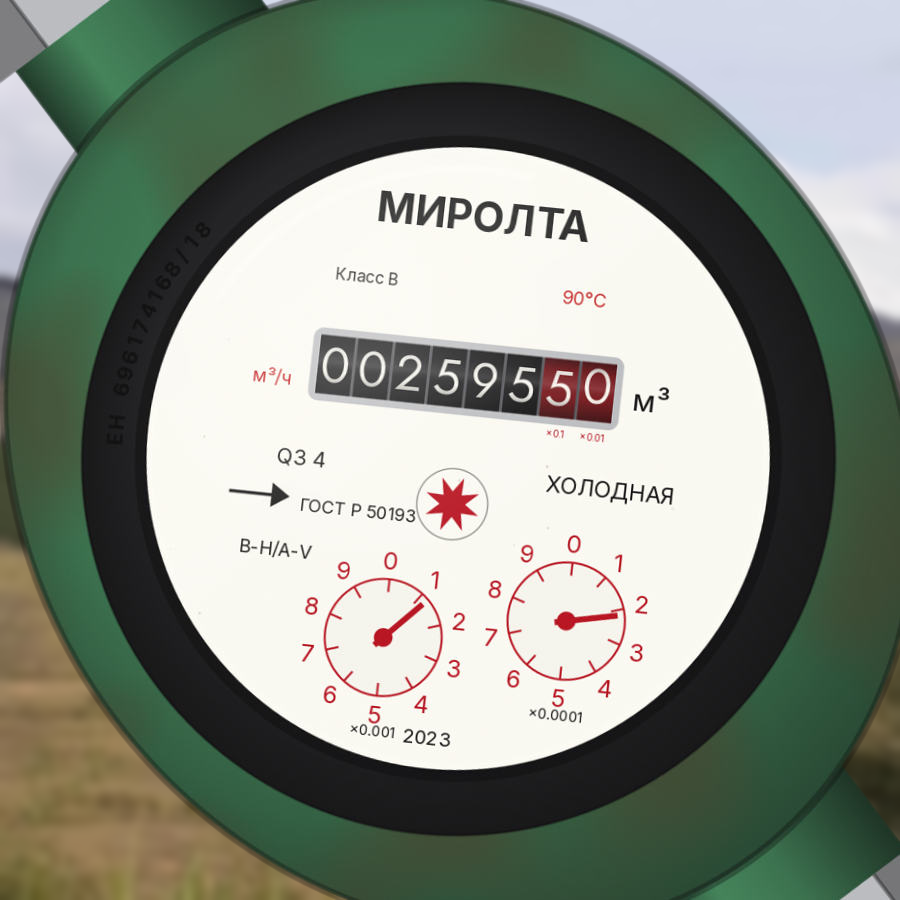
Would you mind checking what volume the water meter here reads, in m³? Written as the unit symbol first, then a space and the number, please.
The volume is m³ 2595.5012
